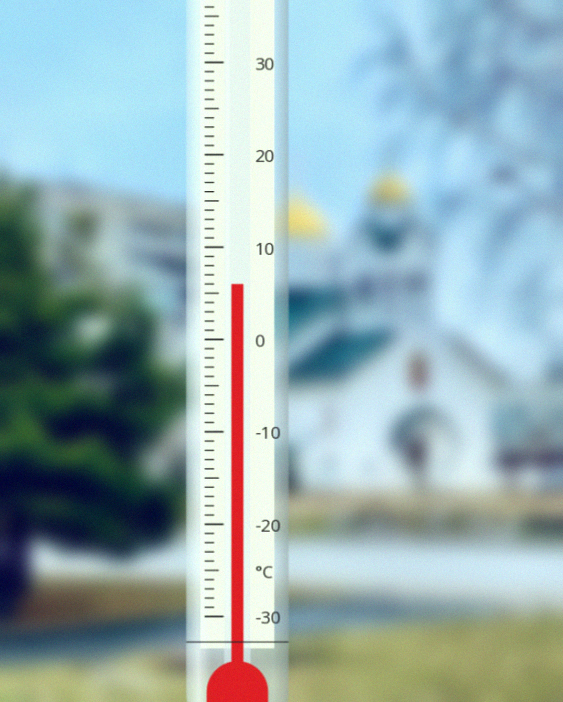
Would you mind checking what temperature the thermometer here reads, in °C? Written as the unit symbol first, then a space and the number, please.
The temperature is °C 6
